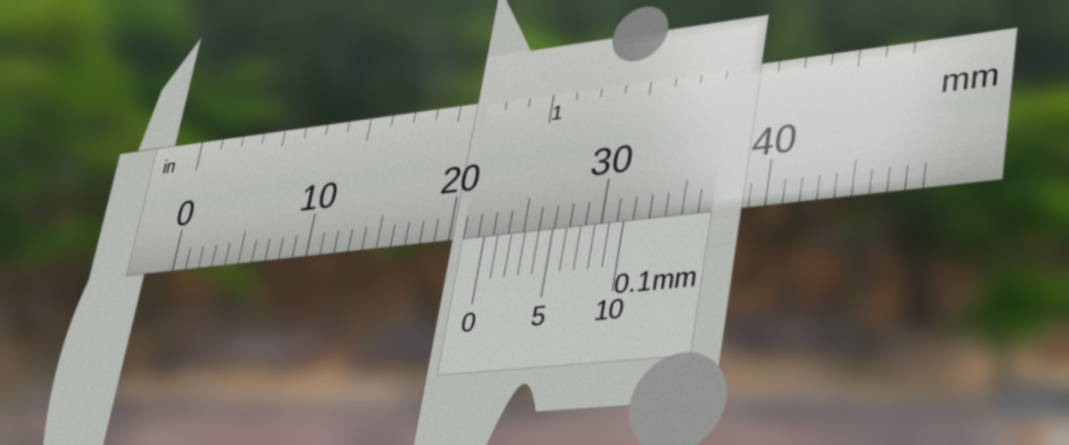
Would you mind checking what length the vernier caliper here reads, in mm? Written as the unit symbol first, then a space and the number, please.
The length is mm 22.4
